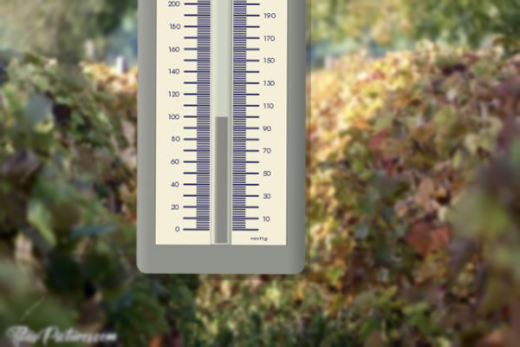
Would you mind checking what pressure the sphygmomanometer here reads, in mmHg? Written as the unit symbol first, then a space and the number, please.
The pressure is mmHg 100
